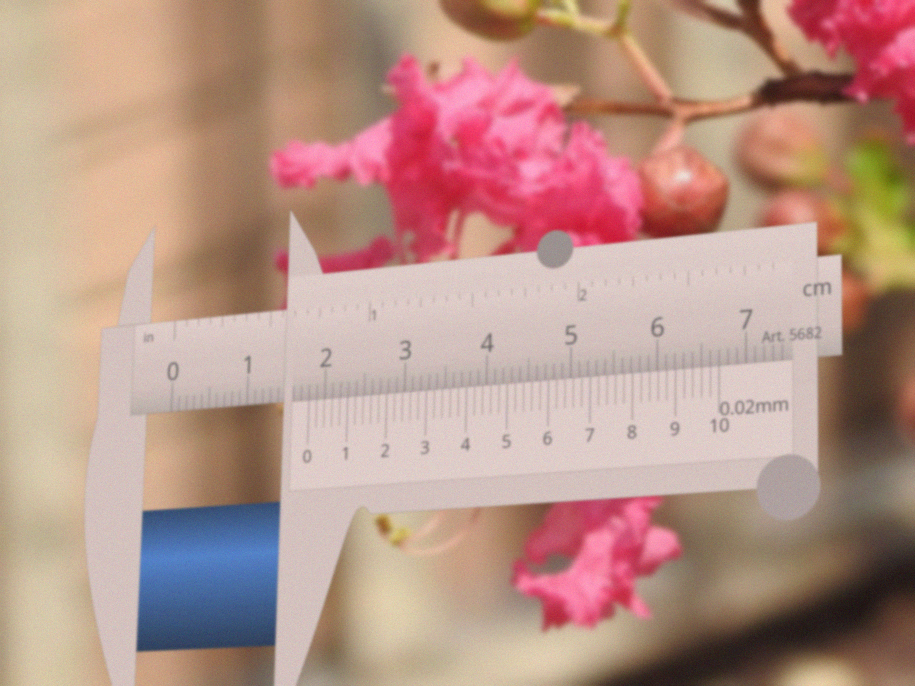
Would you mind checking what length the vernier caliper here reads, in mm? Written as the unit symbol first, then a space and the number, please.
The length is mm 18.0
